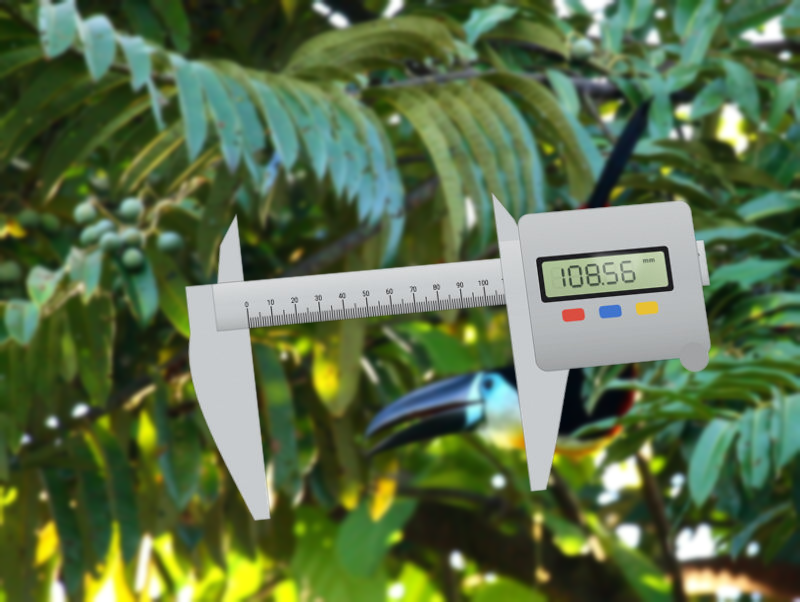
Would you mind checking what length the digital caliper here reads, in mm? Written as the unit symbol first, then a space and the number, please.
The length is mm 108.56
